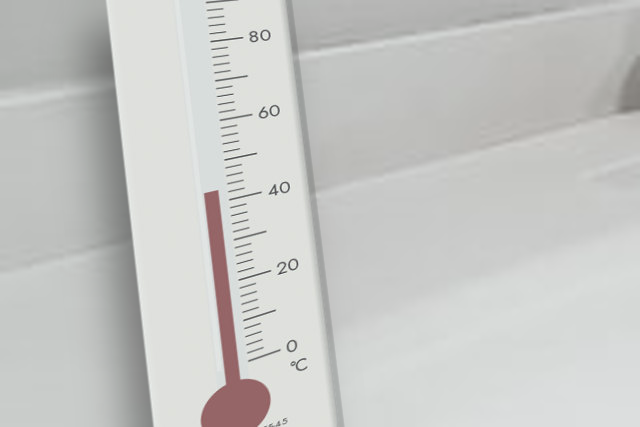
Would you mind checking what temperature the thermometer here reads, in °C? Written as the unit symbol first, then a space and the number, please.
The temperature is °C 43
